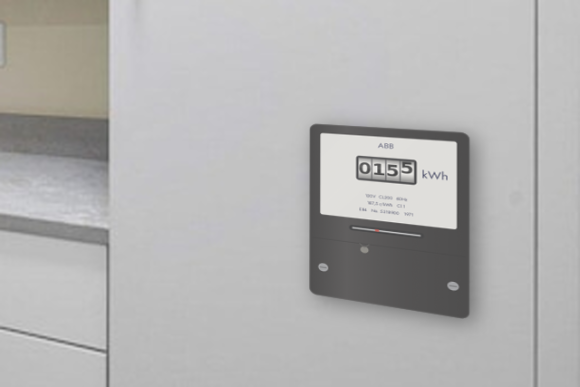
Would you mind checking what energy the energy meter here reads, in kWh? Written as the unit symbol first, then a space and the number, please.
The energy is kWh 155
